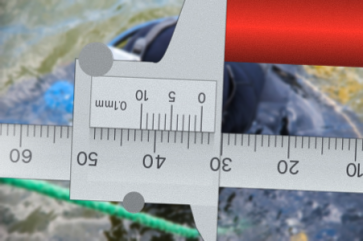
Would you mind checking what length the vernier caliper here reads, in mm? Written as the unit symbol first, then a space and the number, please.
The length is mm 33.2
